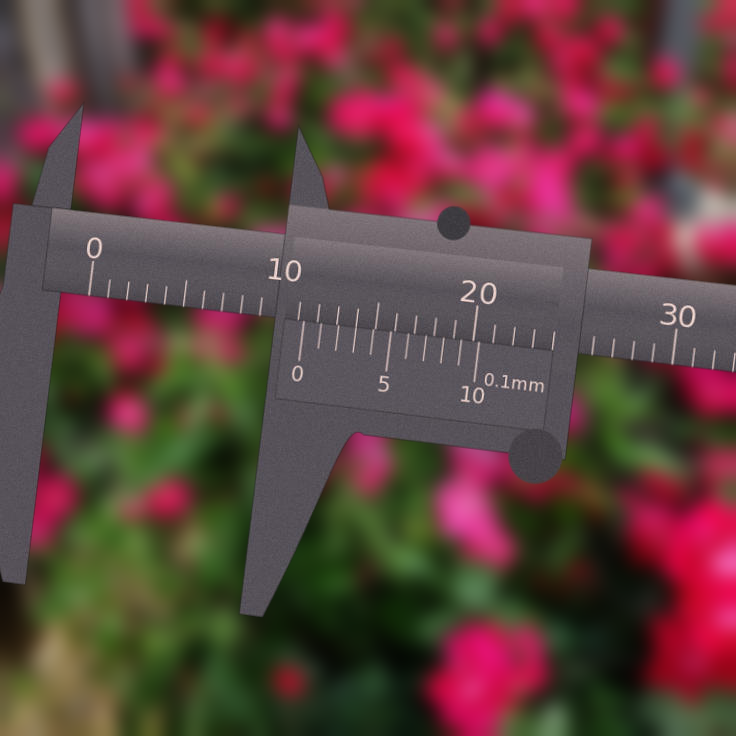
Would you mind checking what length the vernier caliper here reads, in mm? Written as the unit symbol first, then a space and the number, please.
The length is mm 11.3
